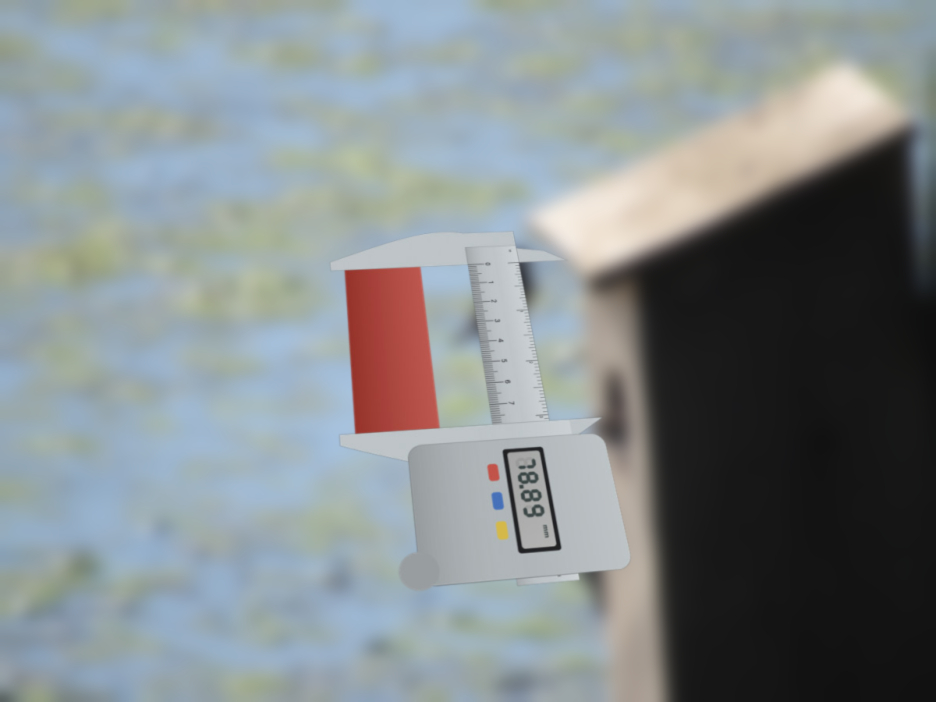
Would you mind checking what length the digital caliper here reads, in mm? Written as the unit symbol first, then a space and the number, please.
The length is mm 78.89
